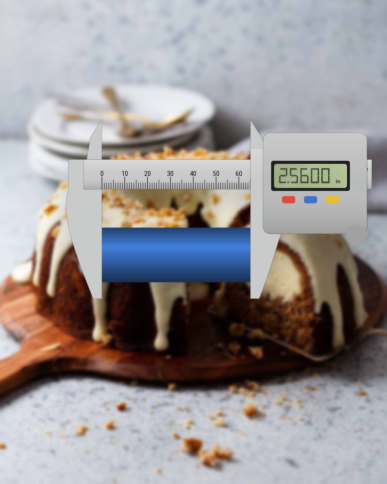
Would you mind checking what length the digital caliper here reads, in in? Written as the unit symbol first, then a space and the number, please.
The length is in 2.5600
